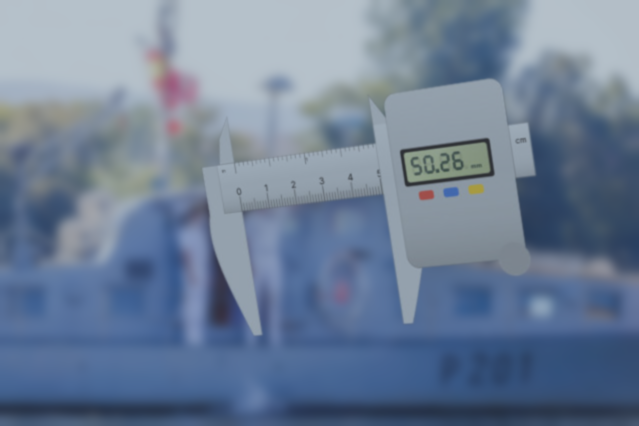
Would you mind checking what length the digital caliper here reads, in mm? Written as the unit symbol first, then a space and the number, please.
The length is mm 50.26
